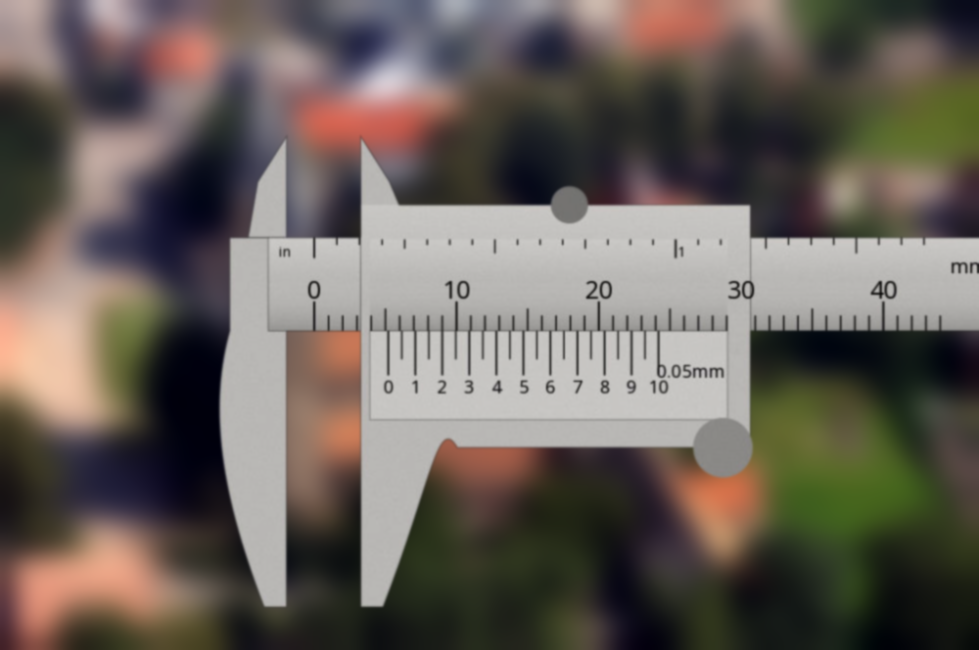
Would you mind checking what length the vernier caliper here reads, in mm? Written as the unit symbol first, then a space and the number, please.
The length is mm 5.2
